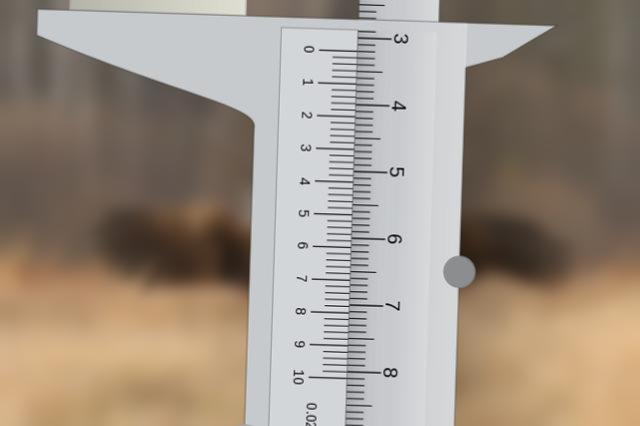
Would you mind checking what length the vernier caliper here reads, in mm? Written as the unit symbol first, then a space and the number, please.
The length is mm 32.0
